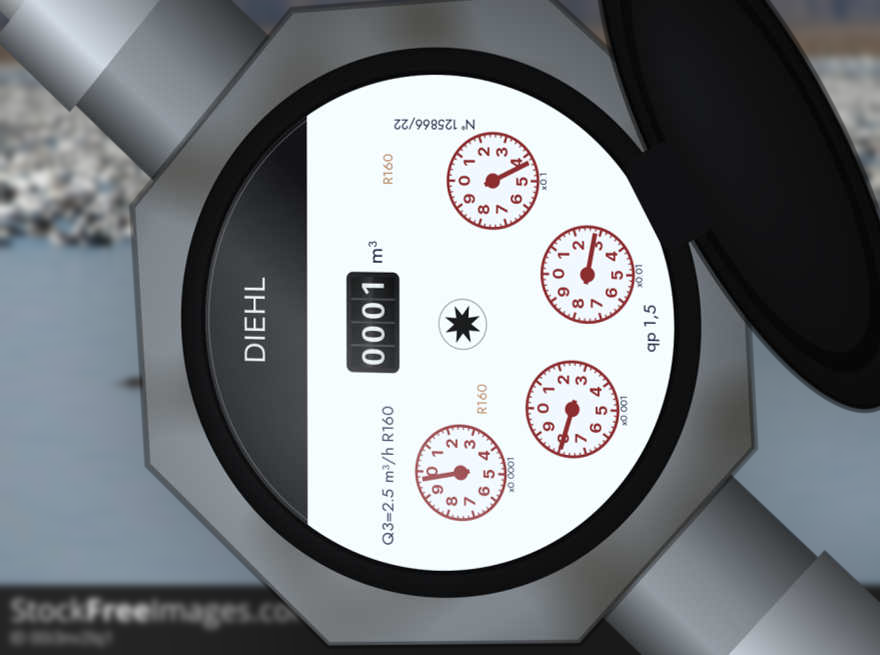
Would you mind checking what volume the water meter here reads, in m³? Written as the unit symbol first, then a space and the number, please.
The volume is m³ 1.4279
